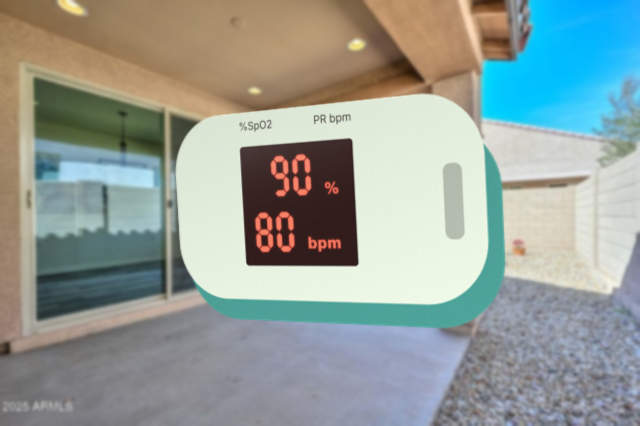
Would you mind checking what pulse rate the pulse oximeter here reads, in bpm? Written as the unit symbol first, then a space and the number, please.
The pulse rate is bpm 80
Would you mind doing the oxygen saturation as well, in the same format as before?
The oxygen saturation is % 90
